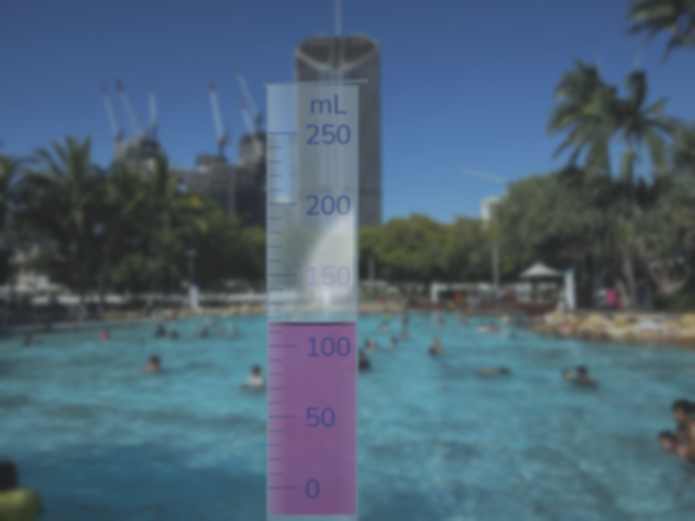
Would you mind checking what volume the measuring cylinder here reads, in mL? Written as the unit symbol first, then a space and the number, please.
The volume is mL 115
